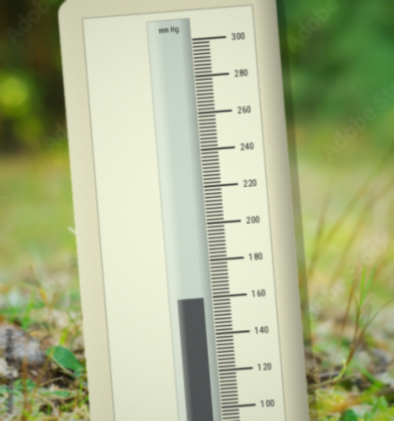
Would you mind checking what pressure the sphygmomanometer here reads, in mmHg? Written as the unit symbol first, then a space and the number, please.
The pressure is mmHg 160
